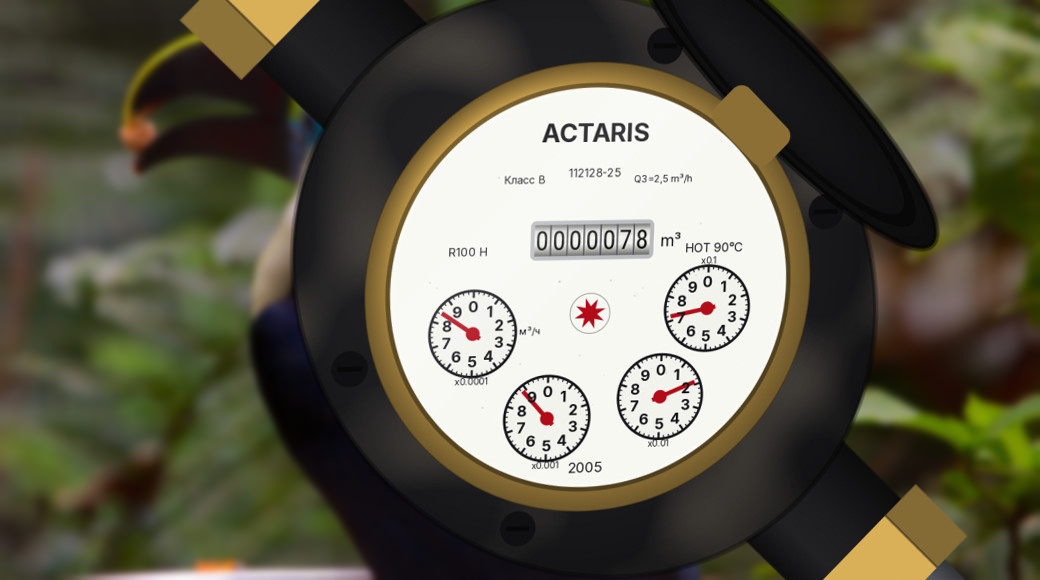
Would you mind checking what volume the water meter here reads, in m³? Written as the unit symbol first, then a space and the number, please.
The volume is m³ 78.7188
